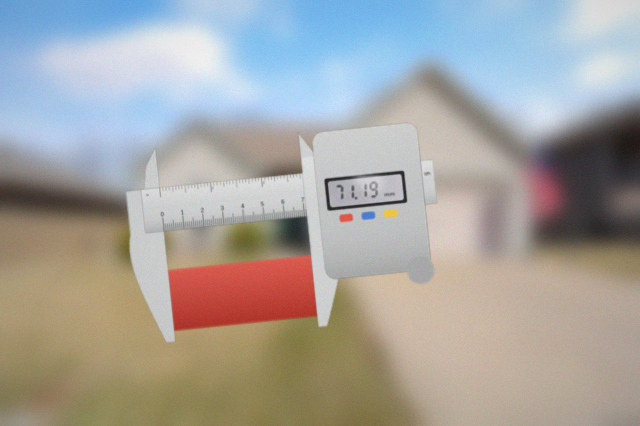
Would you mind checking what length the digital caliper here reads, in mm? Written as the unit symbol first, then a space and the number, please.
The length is mm 71.19
